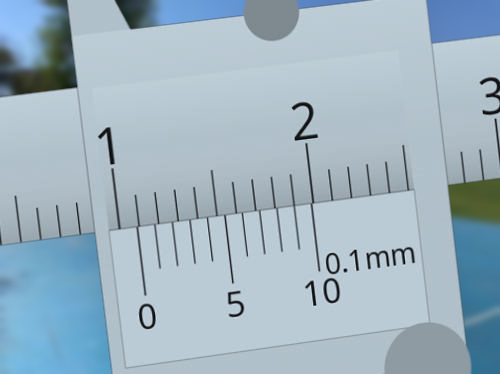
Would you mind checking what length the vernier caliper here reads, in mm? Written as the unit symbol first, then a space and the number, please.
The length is mm 10.9
